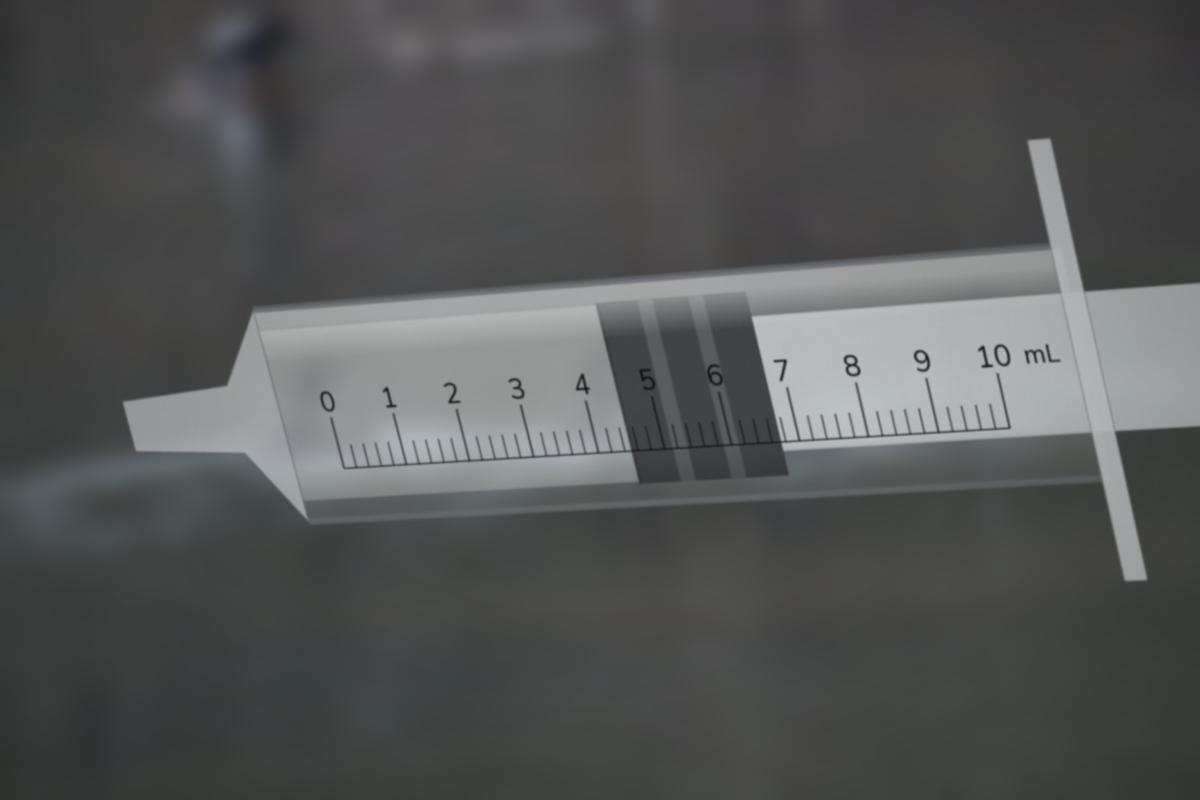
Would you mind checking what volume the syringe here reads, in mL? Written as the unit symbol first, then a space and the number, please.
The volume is mL 4.5
